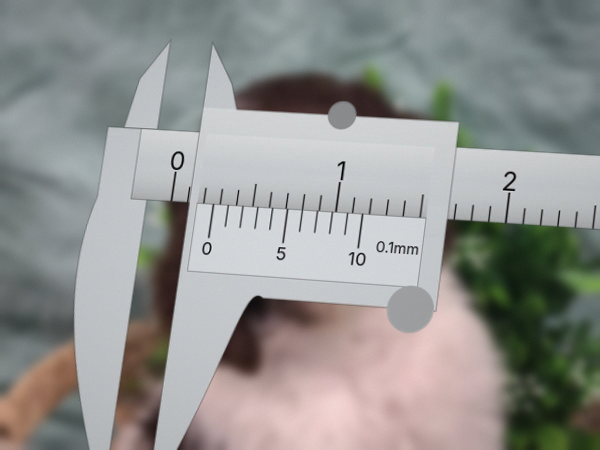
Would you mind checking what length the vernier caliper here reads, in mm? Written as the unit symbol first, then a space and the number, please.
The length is mm 2.6
